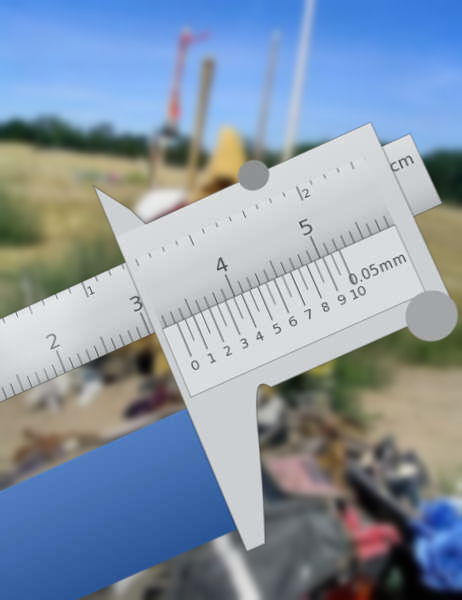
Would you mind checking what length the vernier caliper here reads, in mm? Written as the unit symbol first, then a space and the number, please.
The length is mm 33.2
